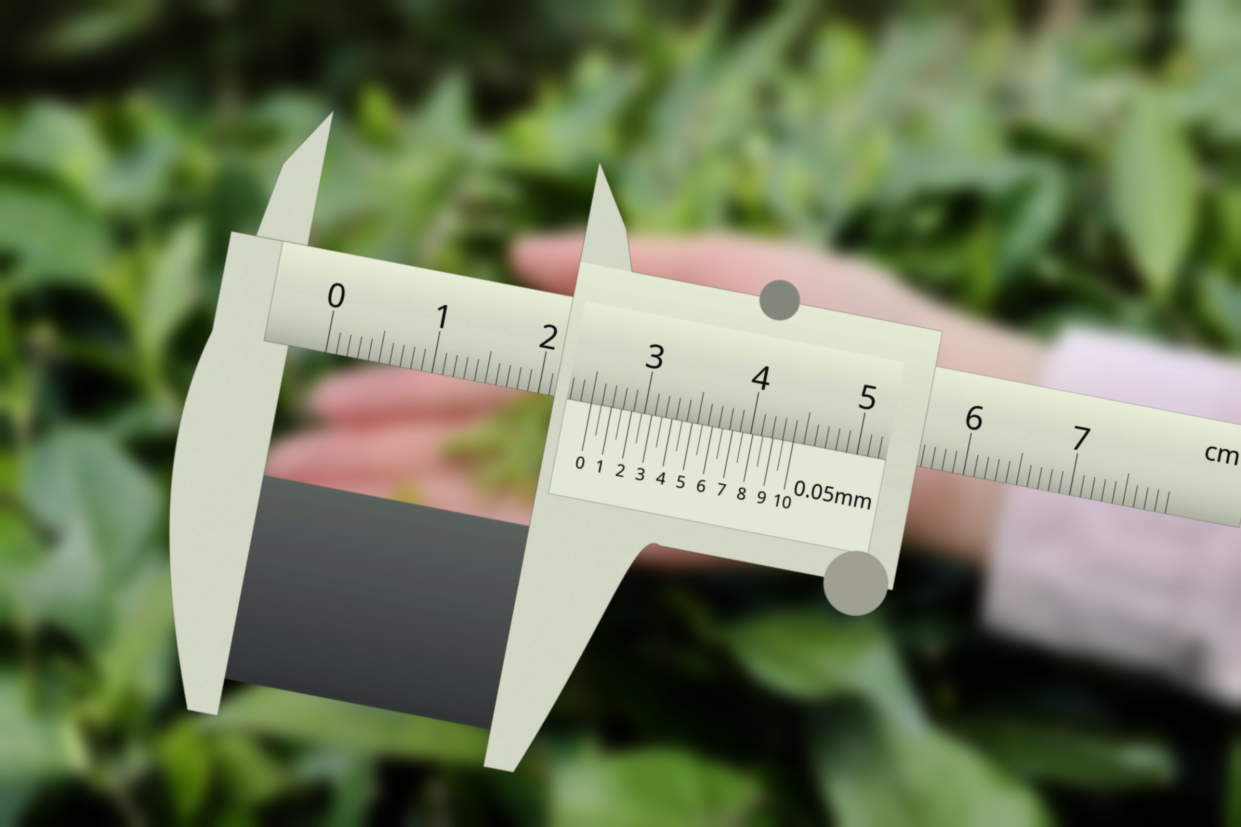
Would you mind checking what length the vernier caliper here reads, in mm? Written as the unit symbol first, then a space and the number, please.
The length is mm 25.0
